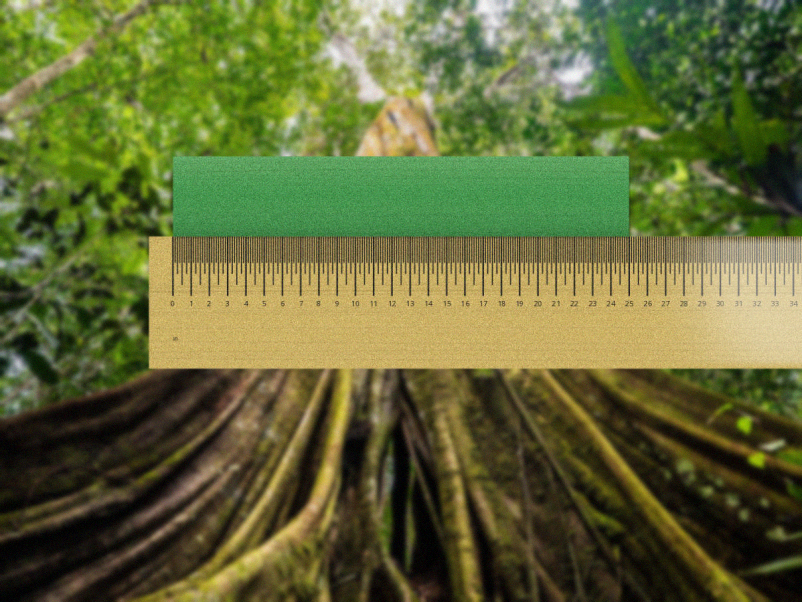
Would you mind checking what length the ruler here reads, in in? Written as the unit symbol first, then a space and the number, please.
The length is in 25
